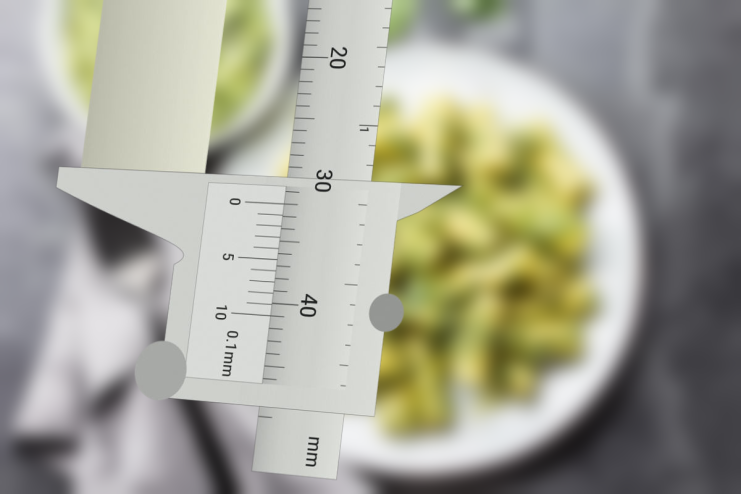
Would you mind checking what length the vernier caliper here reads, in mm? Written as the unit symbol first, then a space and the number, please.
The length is mm 32.0
